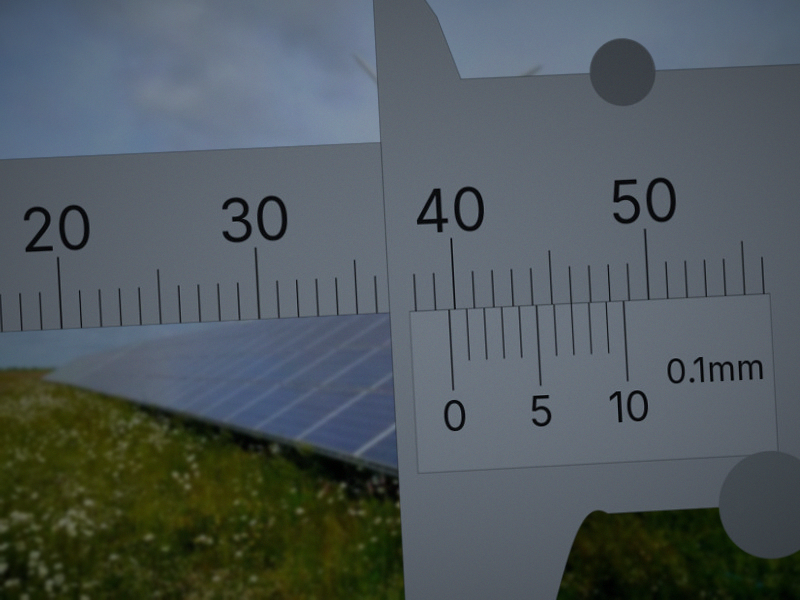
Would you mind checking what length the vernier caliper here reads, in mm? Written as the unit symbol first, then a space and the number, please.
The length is mm 39.7
